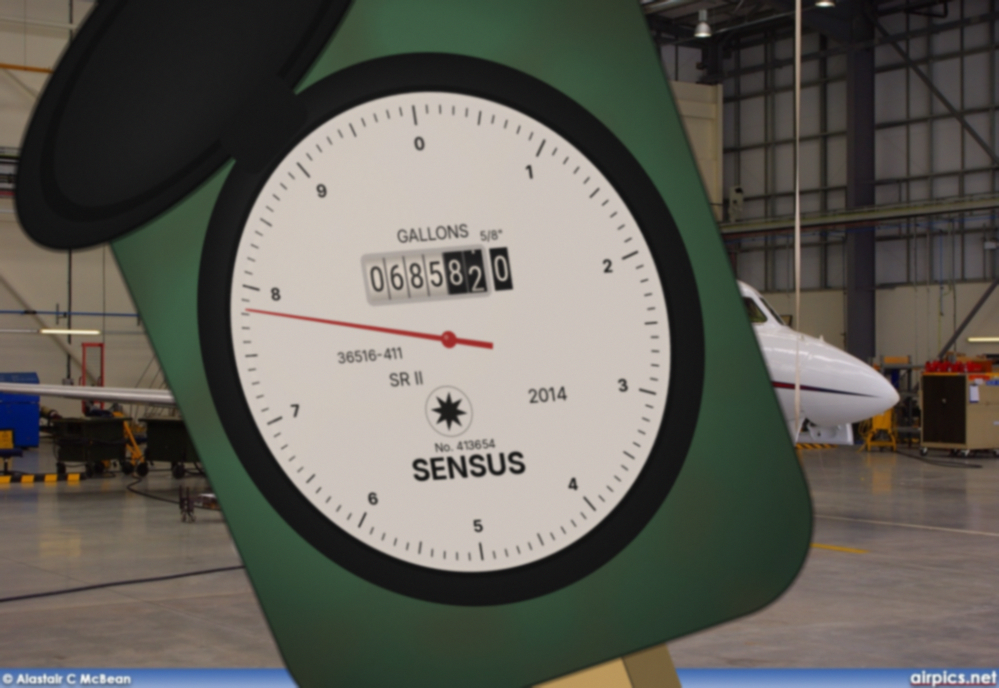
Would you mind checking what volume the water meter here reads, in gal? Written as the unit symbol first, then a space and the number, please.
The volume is gal 685817.8
